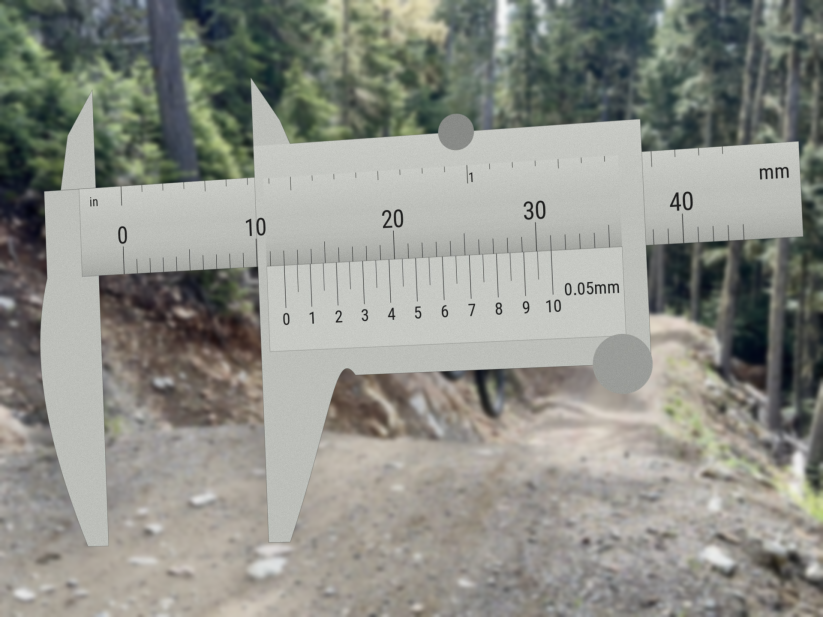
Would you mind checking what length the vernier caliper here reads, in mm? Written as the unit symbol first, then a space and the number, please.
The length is mm 12.0
